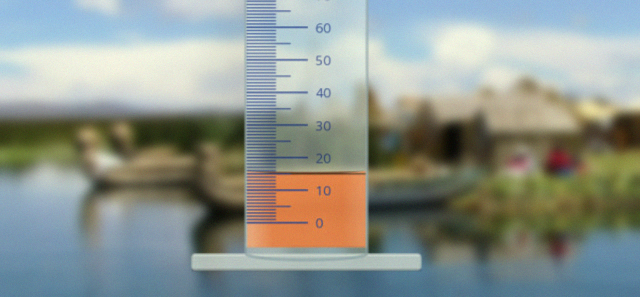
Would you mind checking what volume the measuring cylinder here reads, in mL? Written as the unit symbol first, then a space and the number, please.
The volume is mL 15
